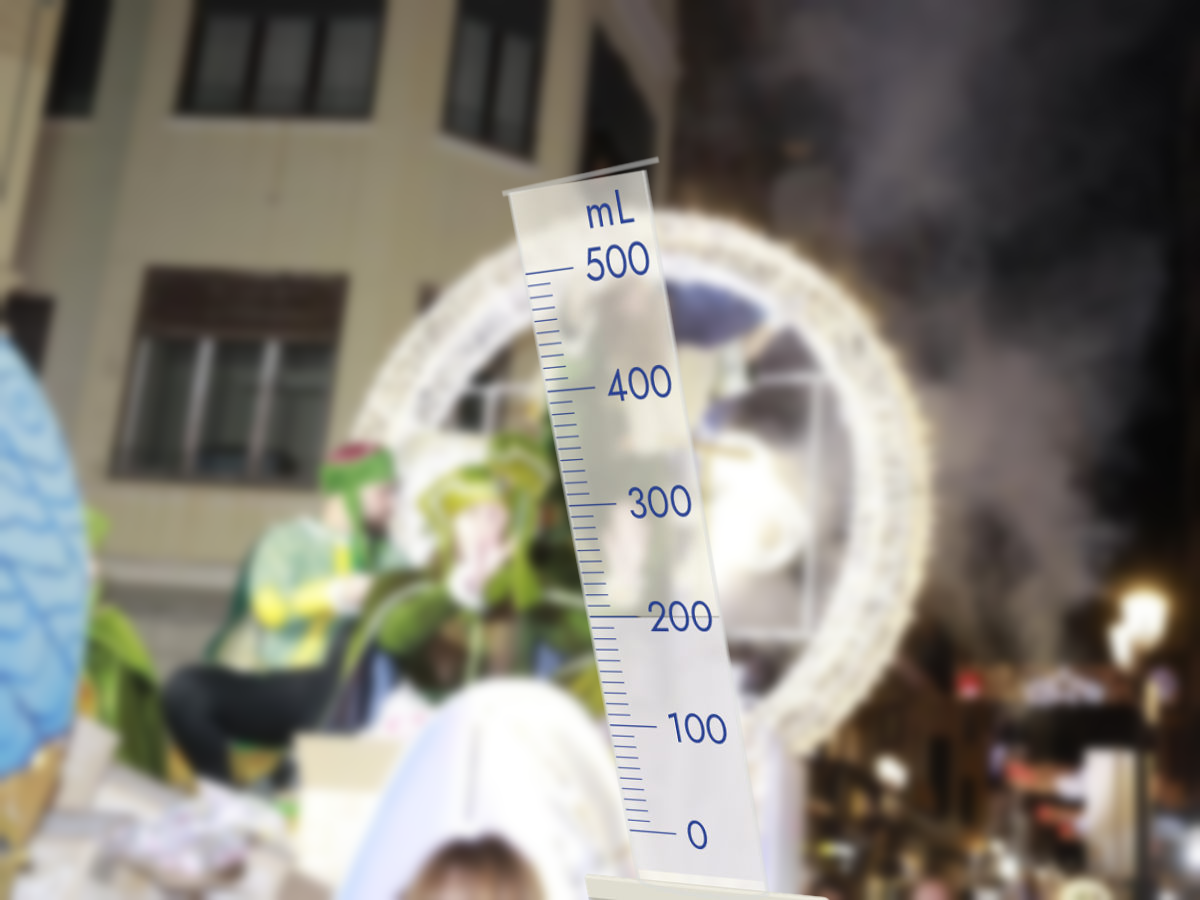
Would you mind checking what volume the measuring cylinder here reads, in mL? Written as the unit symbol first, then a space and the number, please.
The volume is mL 200
